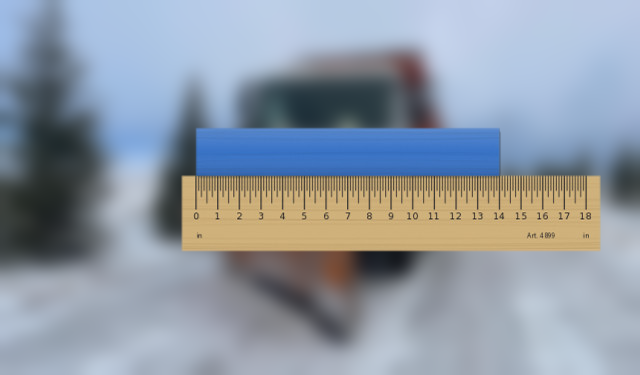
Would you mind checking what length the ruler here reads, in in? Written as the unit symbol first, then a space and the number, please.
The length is in 14
